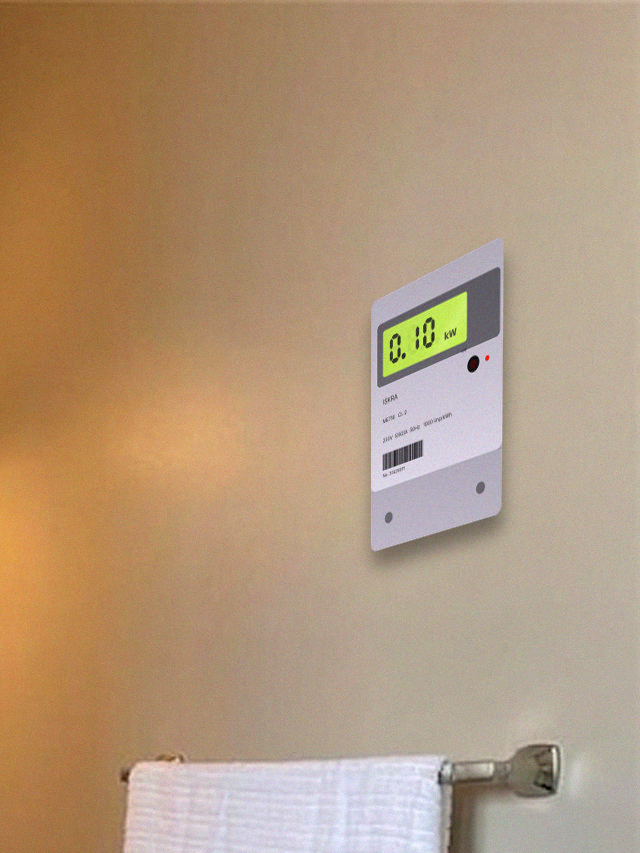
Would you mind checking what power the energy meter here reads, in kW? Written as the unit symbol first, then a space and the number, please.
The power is kW 0.10
